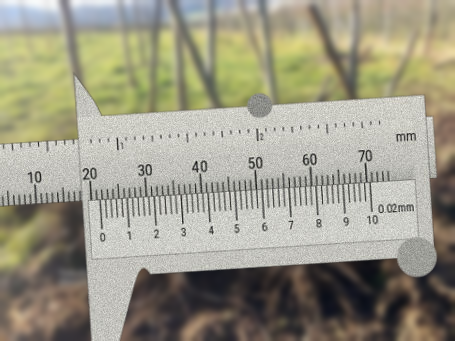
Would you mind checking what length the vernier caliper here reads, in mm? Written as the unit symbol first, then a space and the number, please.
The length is mm 21.6
